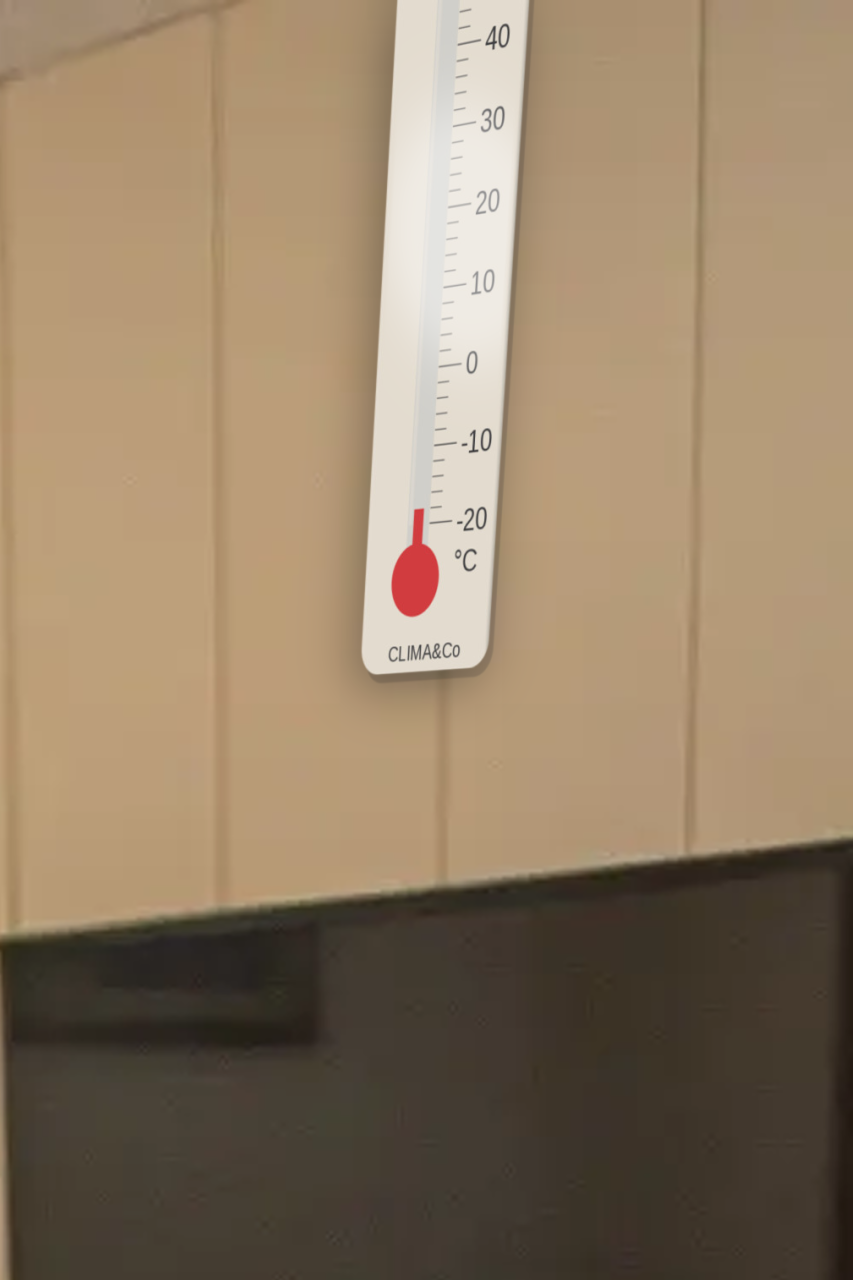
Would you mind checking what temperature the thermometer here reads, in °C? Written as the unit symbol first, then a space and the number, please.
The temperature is °C -18
